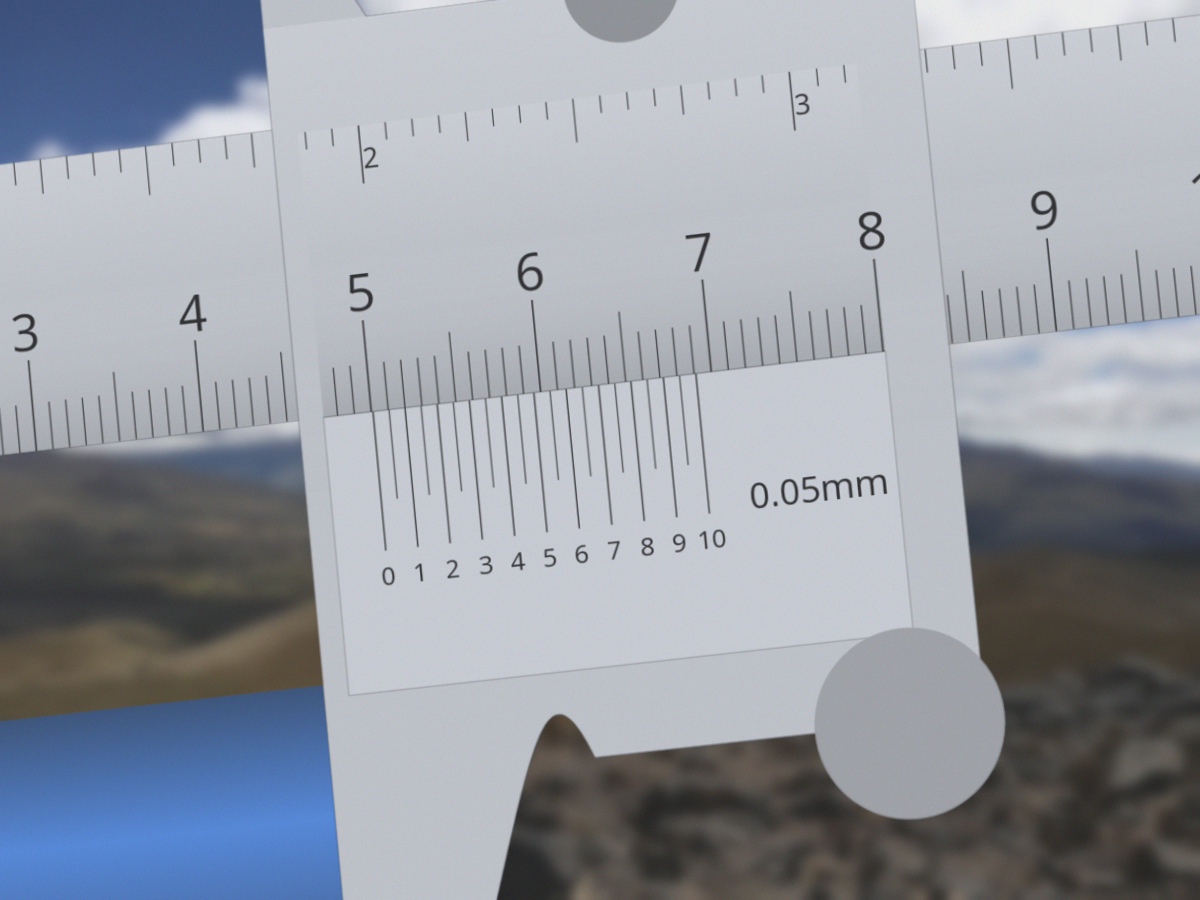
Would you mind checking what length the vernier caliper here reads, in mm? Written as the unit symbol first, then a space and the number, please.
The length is mm 50.1
